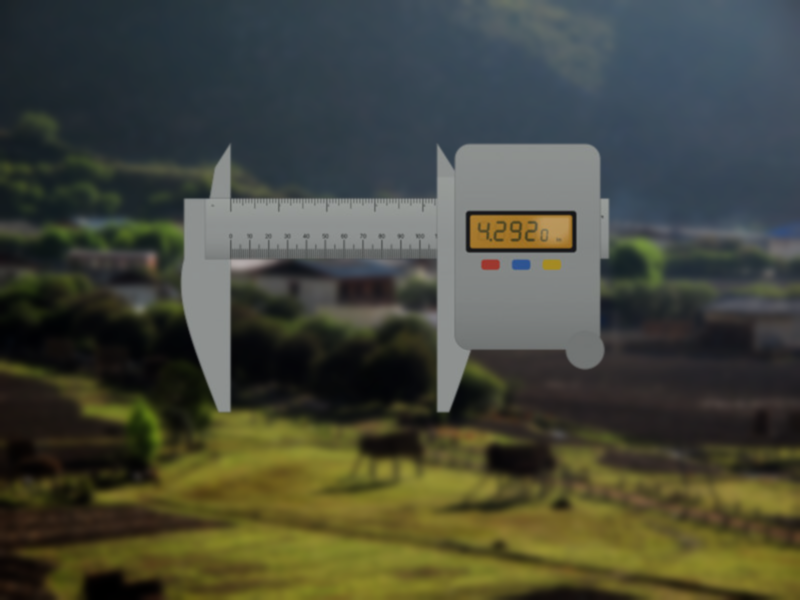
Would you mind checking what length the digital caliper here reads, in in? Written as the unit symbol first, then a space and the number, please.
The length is in 4.2920
